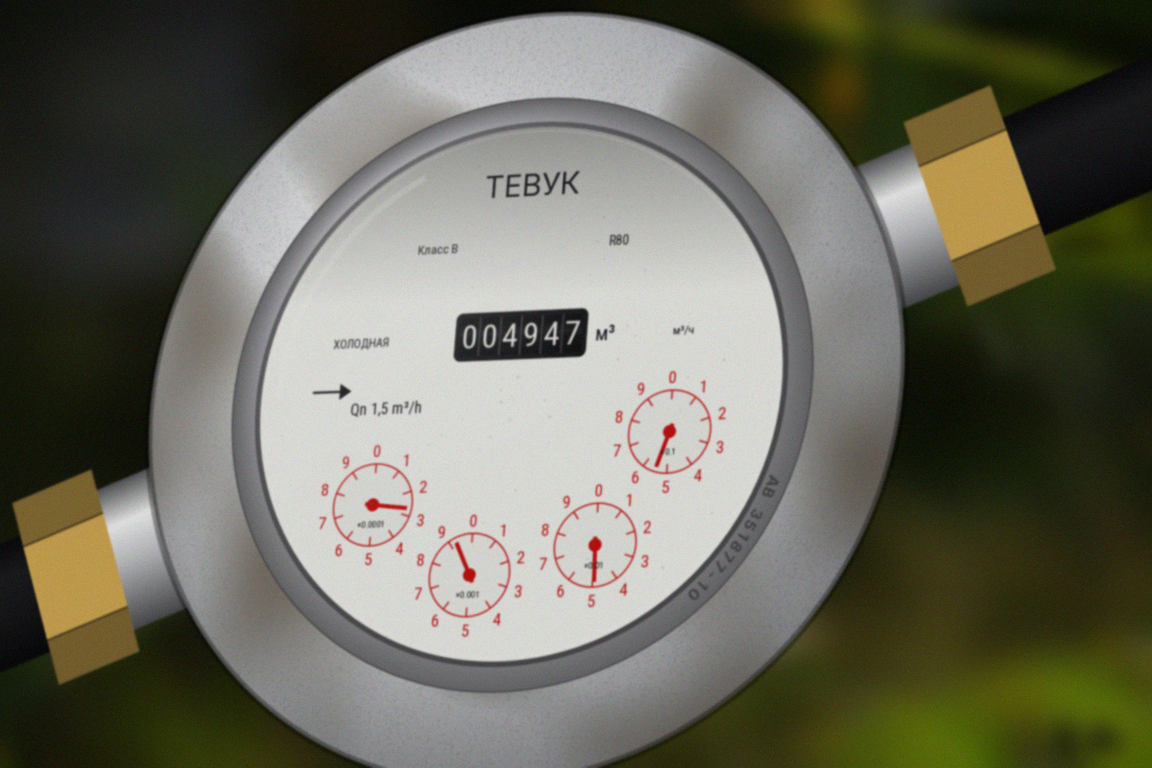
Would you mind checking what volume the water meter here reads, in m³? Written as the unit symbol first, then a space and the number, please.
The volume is m³ 4947.5492
